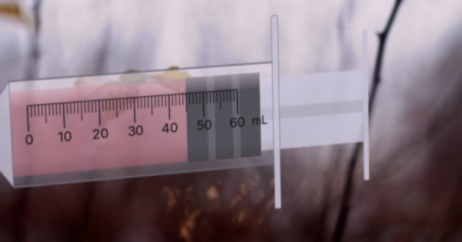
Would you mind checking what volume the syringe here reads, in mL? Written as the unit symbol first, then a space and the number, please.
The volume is mL 45
